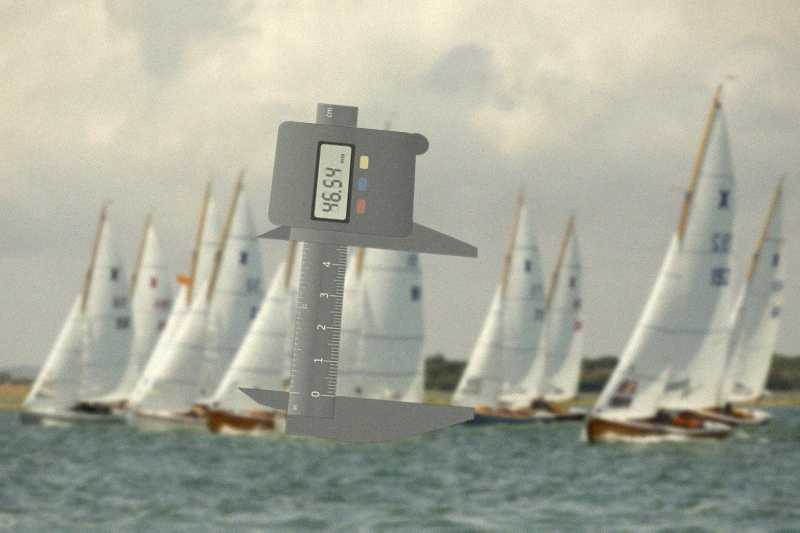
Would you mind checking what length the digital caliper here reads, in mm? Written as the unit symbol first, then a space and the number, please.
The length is mm 46.54
